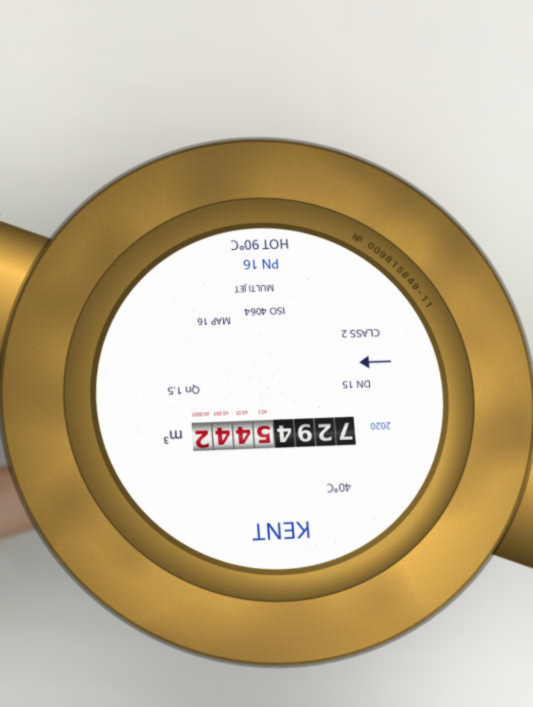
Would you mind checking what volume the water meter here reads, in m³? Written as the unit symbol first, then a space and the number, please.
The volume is m³ 7294.5442
